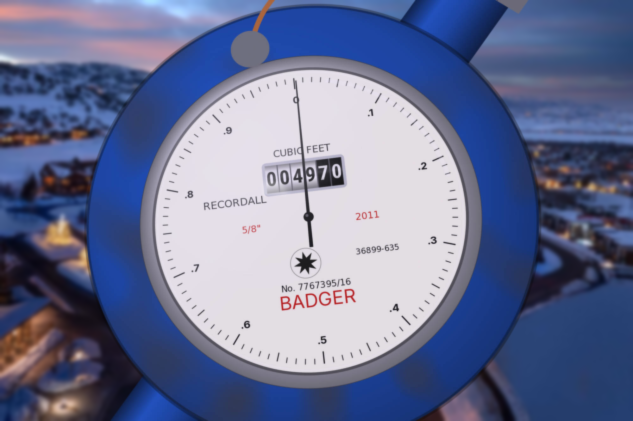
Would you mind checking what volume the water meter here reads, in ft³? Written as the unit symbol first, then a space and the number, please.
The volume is ft³ 4970.00
